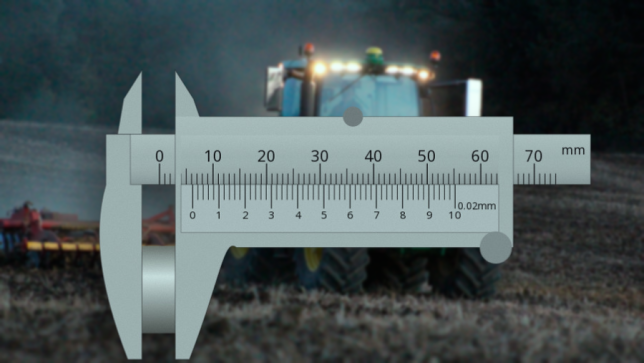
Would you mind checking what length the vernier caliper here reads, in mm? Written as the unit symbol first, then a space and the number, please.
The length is mm 6.2
